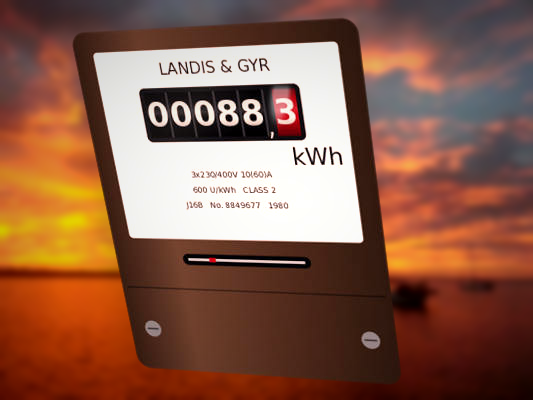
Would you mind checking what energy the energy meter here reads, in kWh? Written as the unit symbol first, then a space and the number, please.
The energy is kWh 88.3
